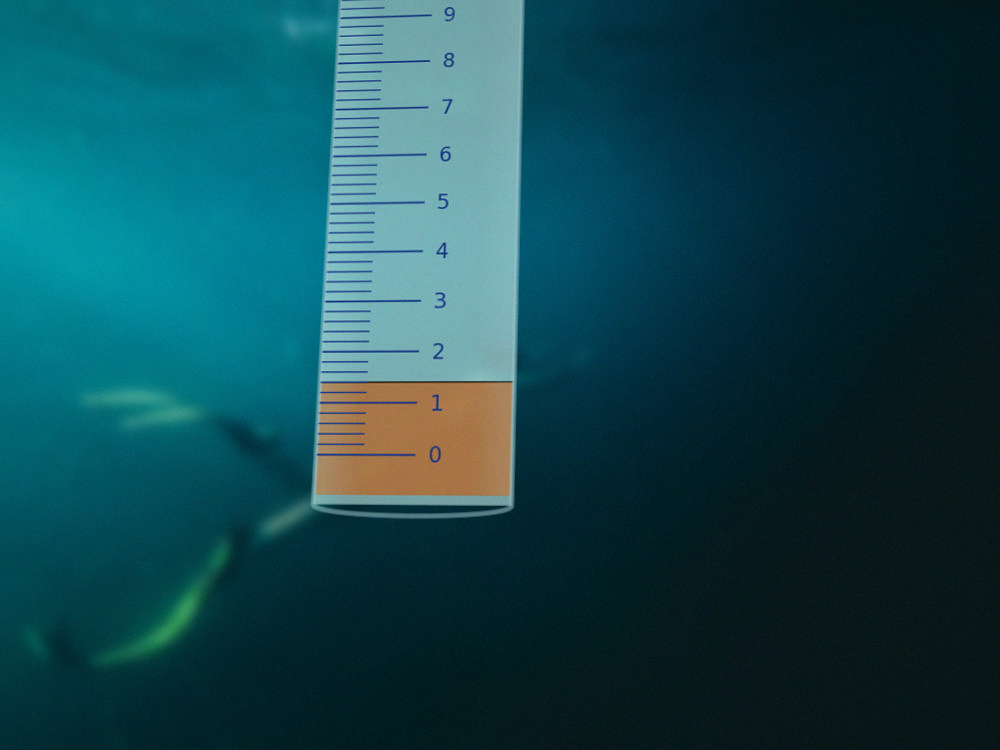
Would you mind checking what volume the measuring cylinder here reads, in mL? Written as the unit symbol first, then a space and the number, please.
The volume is mL 1.4
